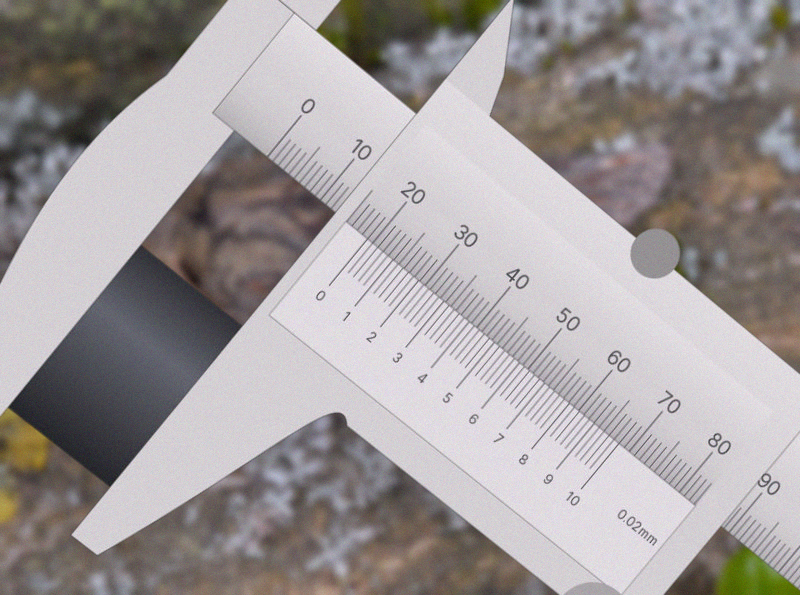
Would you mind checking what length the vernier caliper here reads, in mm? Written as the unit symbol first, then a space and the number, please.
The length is mm 19.0
